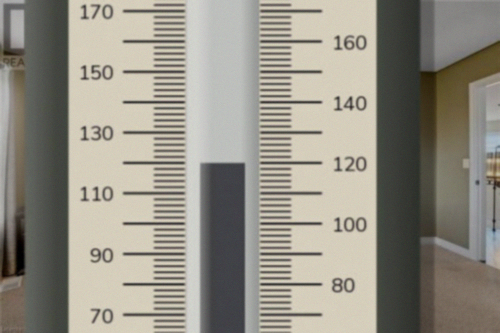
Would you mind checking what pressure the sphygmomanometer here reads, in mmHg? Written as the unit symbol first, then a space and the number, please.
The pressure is mmHg 120
